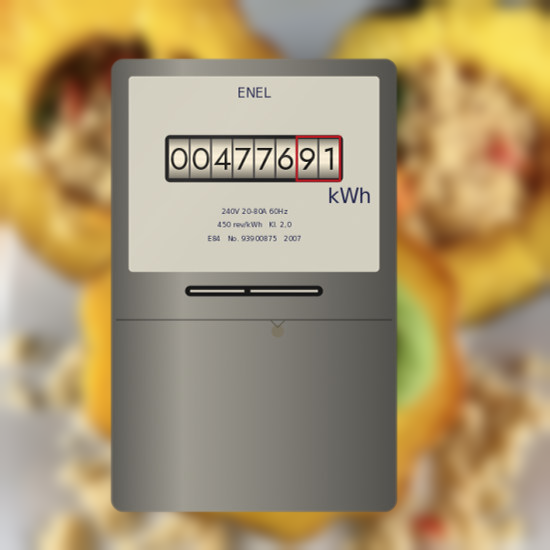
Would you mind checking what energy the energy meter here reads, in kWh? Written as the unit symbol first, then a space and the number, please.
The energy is kWh 4776.91
